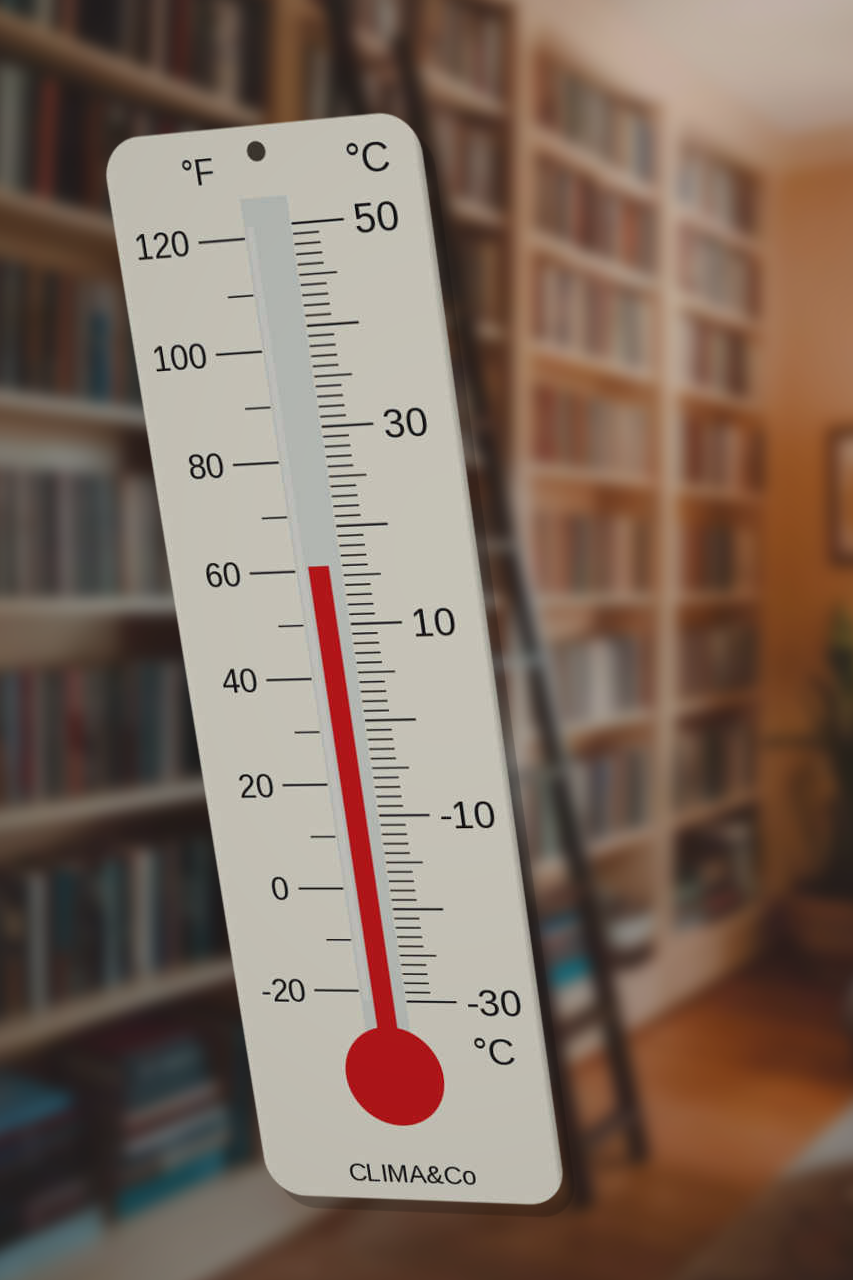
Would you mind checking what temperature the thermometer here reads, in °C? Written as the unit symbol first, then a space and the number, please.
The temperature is °C 16
